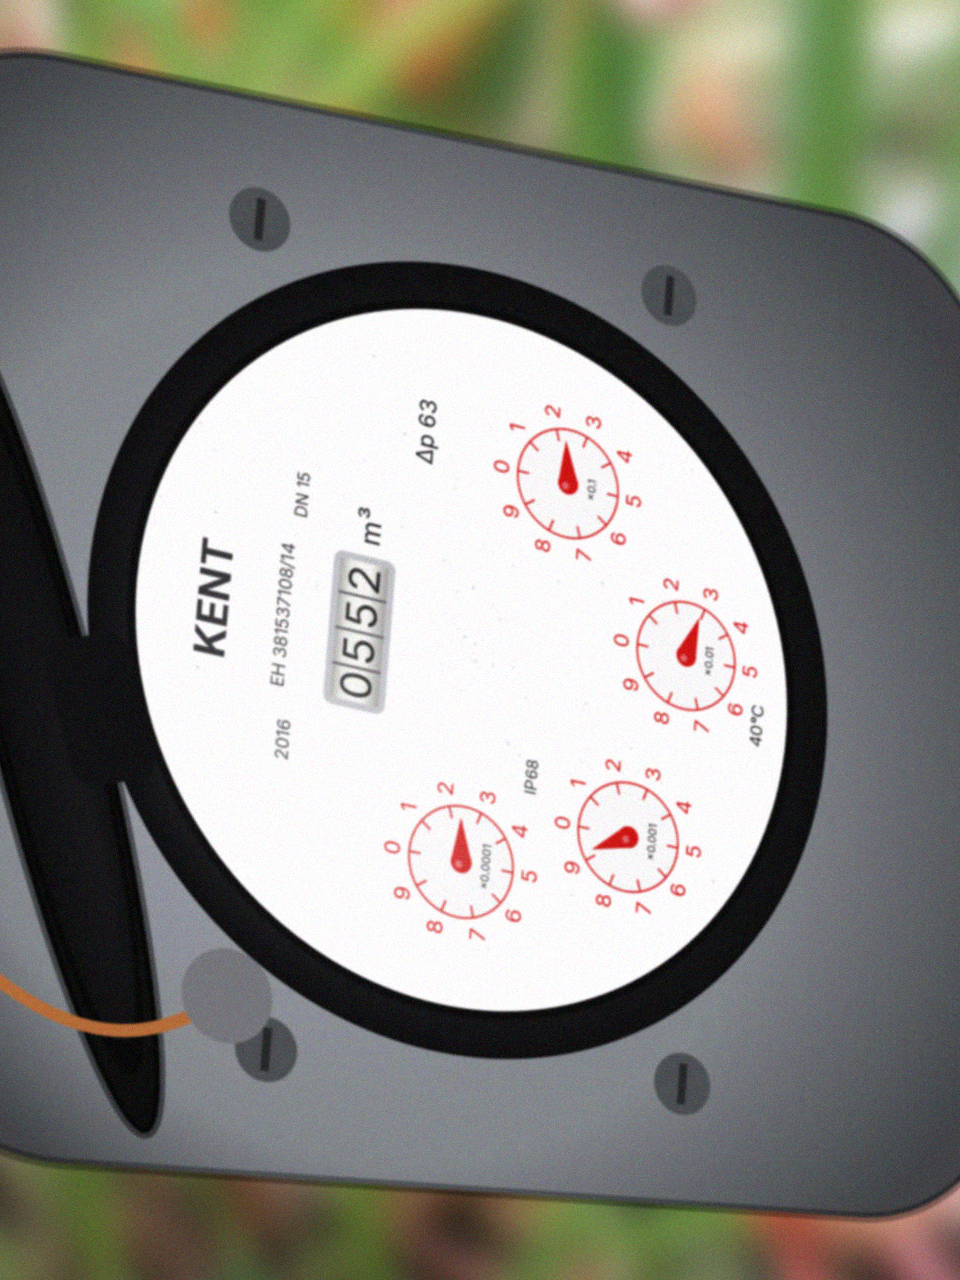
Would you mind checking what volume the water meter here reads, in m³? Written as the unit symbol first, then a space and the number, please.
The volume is m³ 552.2292
